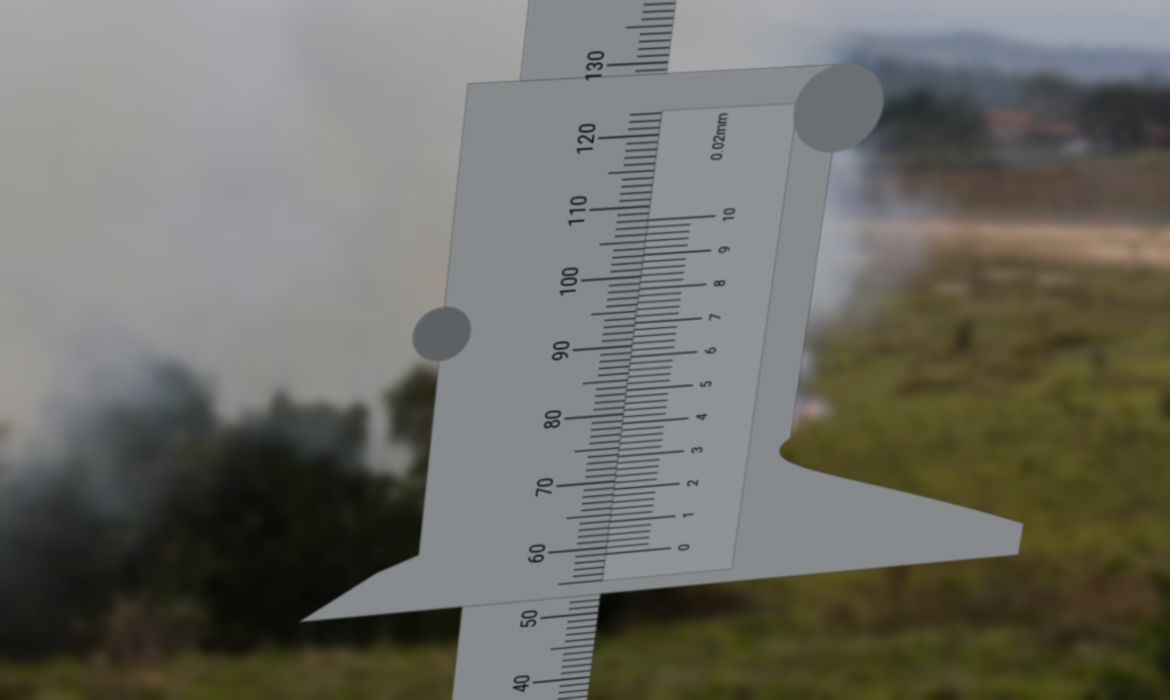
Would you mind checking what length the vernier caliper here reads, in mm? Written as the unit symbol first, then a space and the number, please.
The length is mm 59.0
